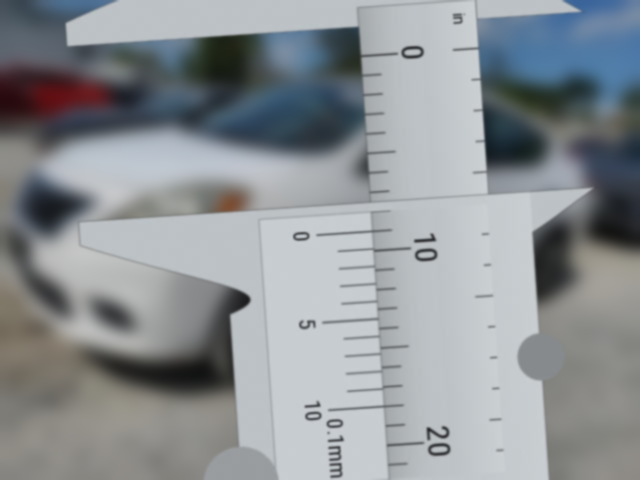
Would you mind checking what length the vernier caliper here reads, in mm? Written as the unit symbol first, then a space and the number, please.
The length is mm 9.0
